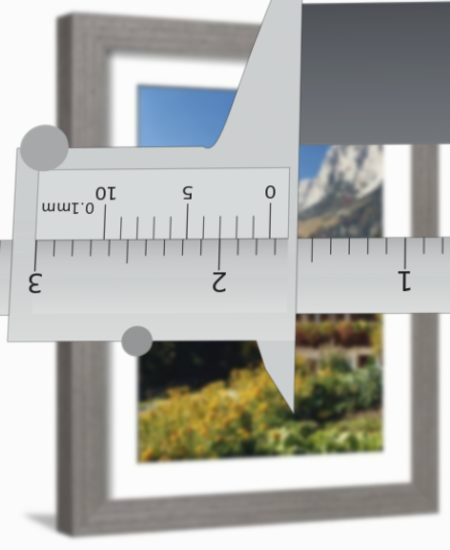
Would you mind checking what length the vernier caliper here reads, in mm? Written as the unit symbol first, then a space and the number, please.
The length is mm 17.3
